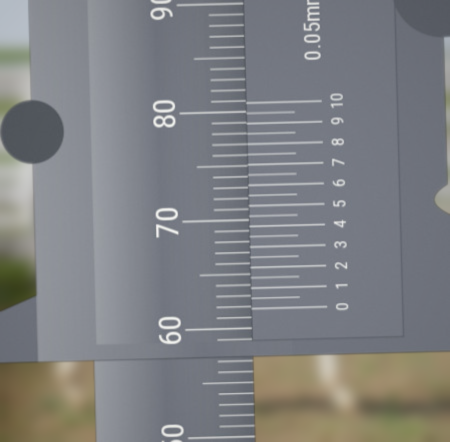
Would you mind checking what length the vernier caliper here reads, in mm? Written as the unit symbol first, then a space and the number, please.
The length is mm 61.8
